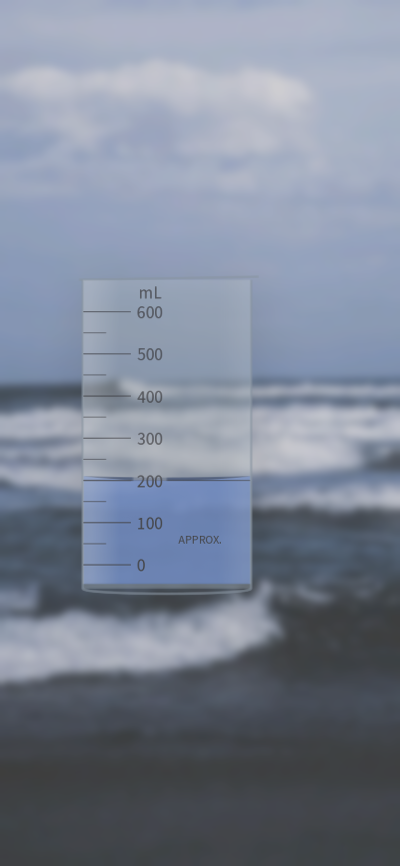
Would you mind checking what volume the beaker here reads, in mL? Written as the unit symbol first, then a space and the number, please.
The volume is mL 200
